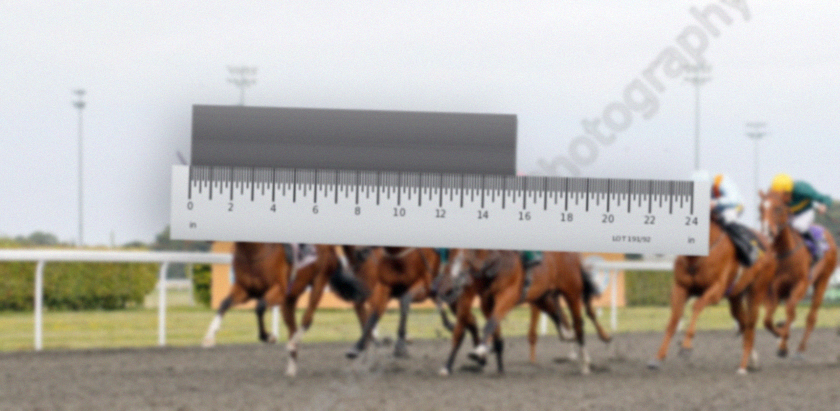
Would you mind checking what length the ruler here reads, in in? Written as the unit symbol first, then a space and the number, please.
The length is in 15.5
